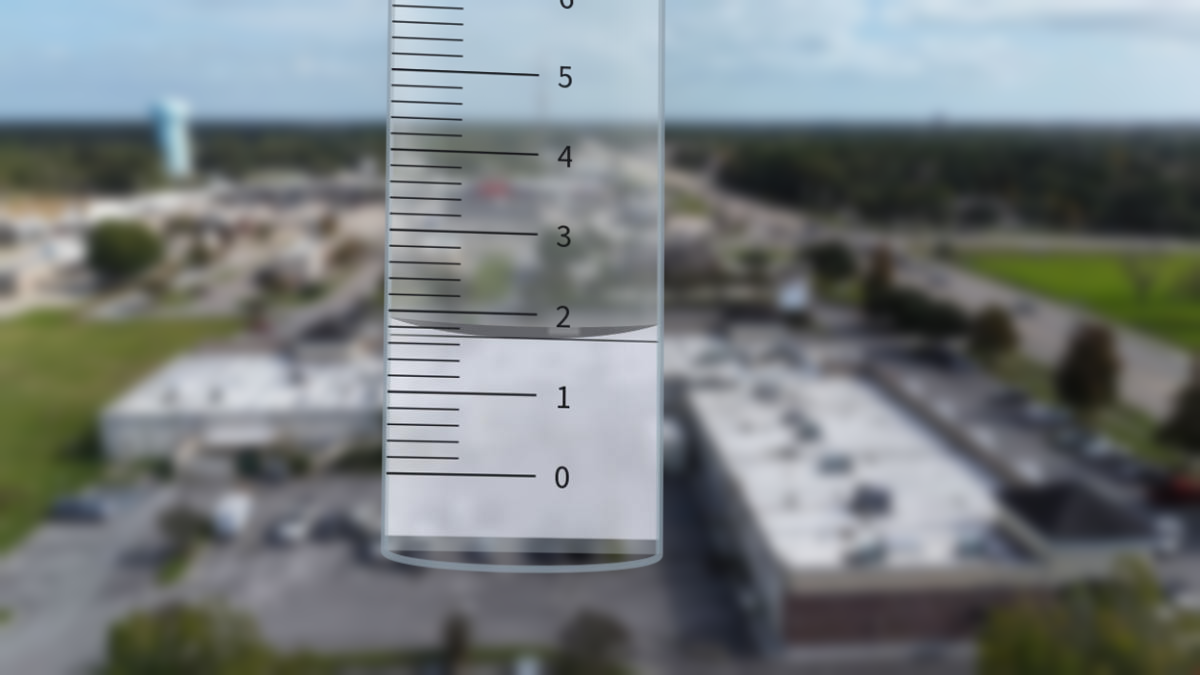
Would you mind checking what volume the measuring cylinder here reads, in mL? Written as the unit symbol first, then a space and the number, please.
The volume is mL 1.7
